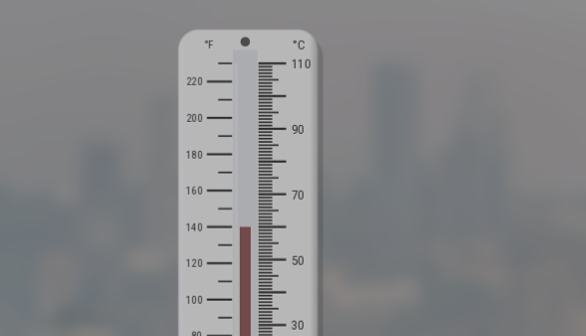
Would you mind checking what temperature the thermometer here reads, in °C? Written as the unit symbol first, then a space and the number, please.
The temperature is °C 60
